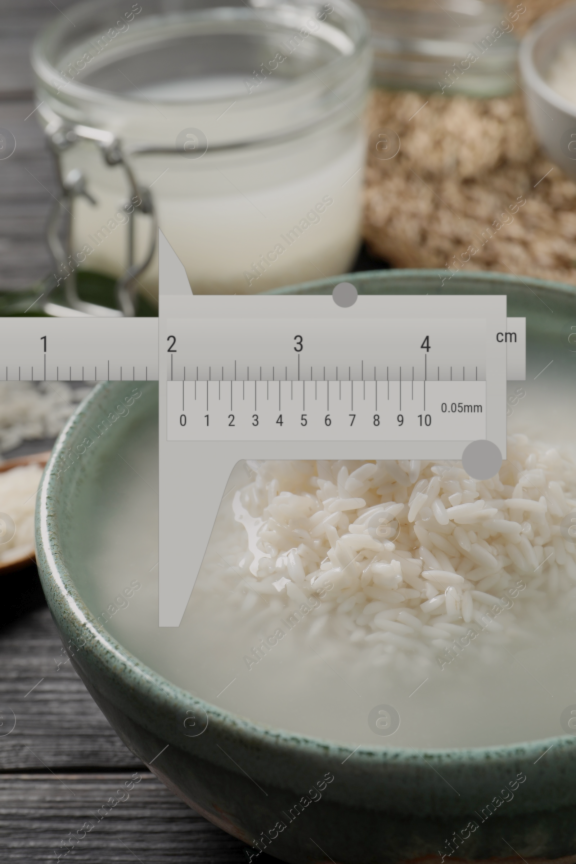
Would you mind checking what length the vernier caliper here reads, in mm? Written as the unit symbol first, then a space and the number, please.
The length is mm 20.9
